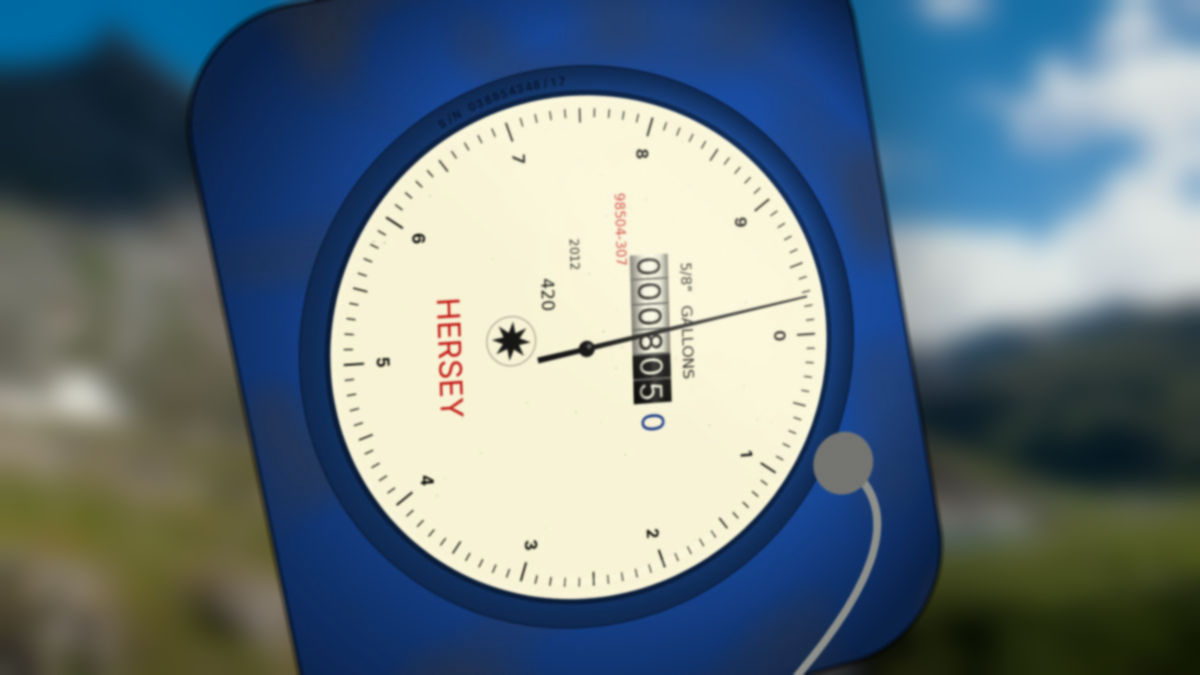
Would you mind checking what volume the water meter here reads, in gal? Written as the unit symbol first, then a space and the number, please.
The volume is gal 8049.7
